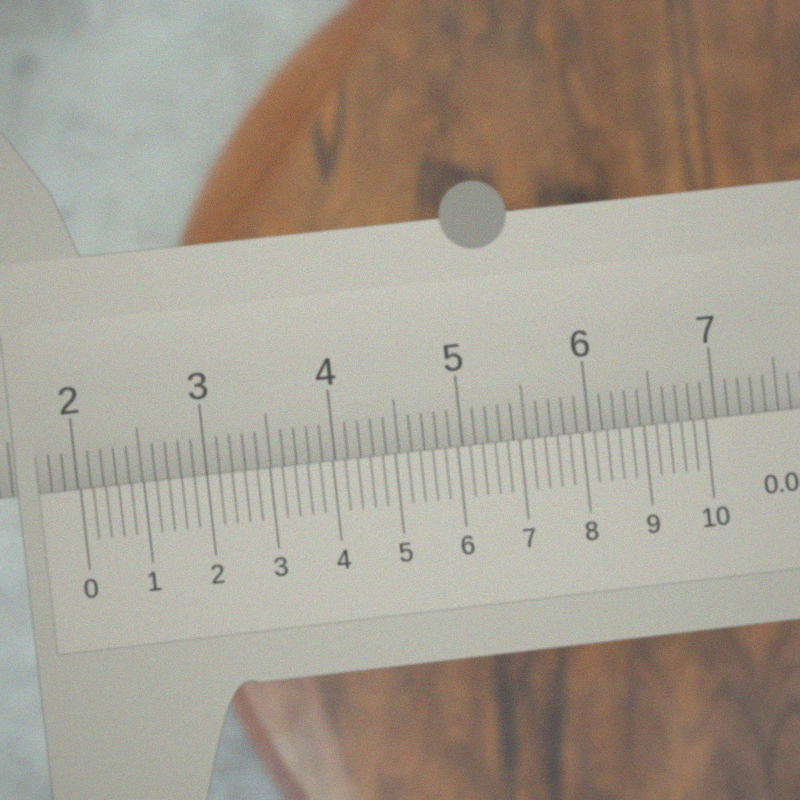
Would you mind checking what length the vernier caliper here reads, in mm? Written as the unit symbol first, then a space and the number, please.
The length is mm 20.2
